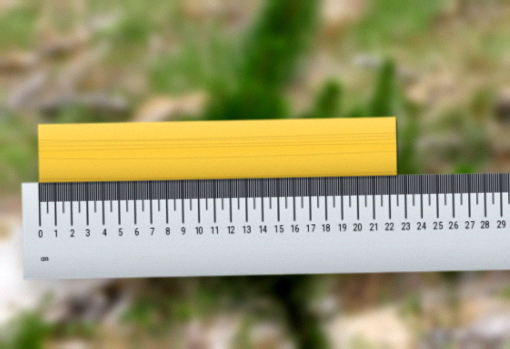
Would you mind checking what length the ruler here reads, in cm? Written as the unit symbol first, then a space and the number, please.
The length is cm 22.5
